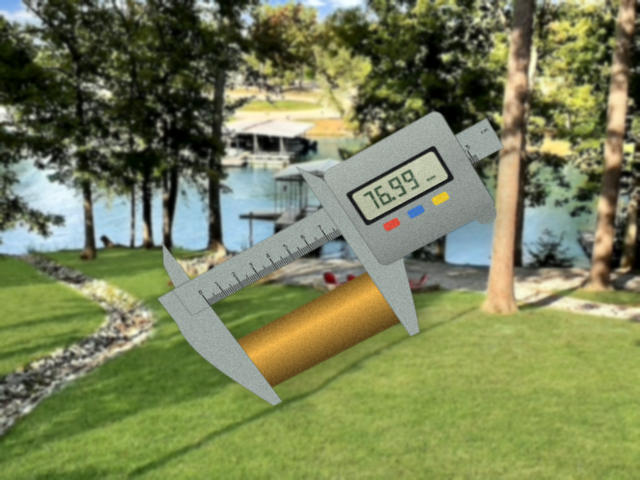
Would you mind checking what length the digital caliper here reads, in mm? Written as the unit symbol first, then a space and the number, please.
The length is mm 76.99
